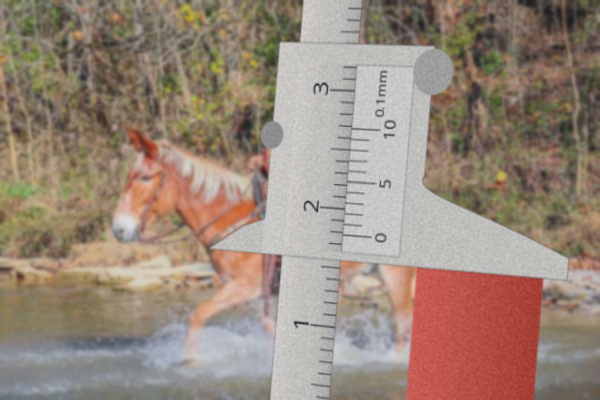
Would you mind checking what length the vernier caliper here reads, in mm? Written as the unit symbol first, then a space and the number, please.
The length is mm 17.8
